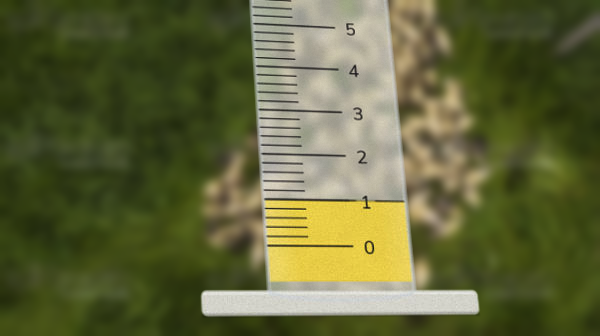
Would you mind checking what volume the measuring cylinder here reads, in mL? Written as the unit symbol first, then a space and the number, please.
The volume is mL 1
